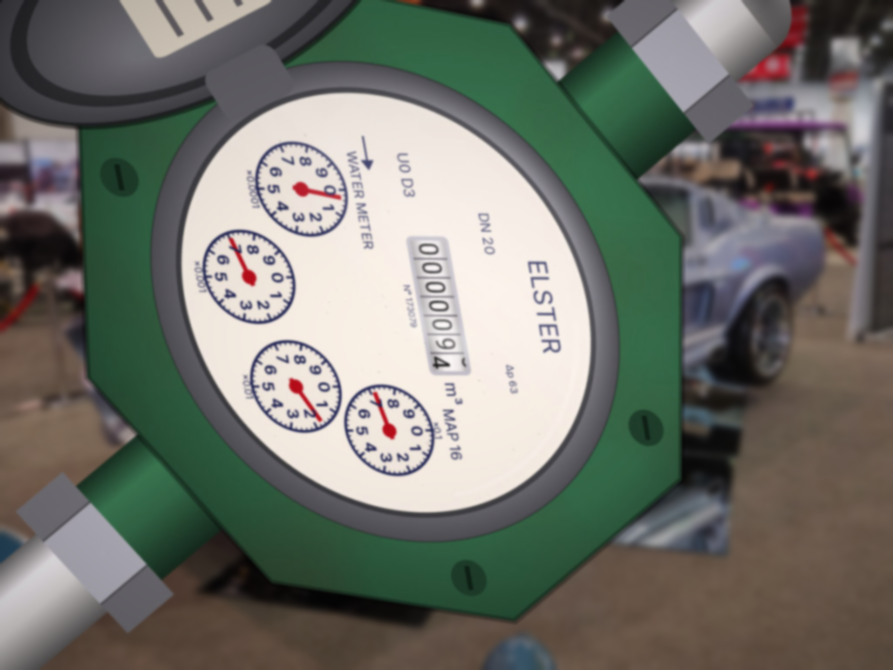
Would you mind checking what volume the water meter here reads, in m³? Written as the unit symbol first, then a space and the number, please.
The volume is m³ 93.7170
